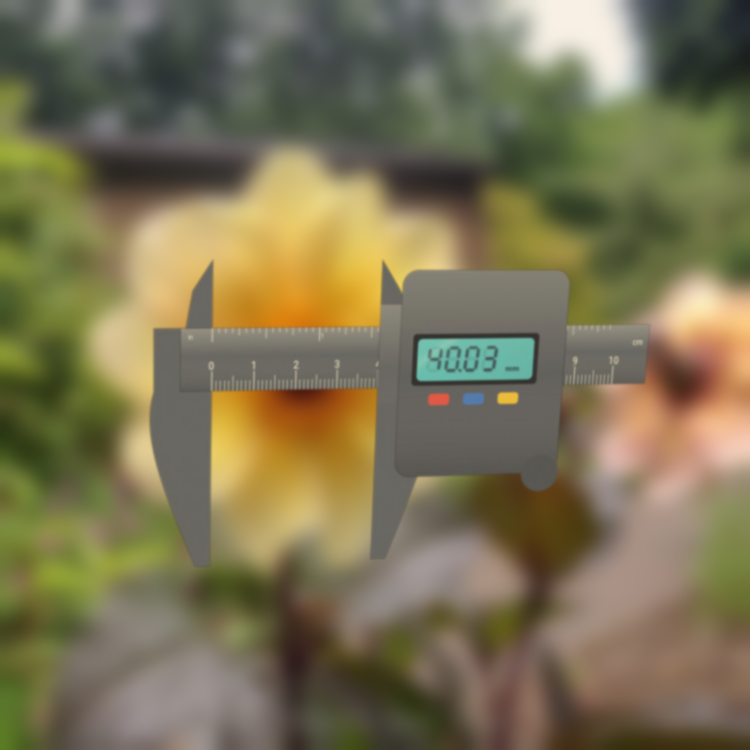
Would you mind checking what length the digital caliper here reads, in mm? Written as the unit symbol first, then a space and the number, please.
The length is mm 40.03
